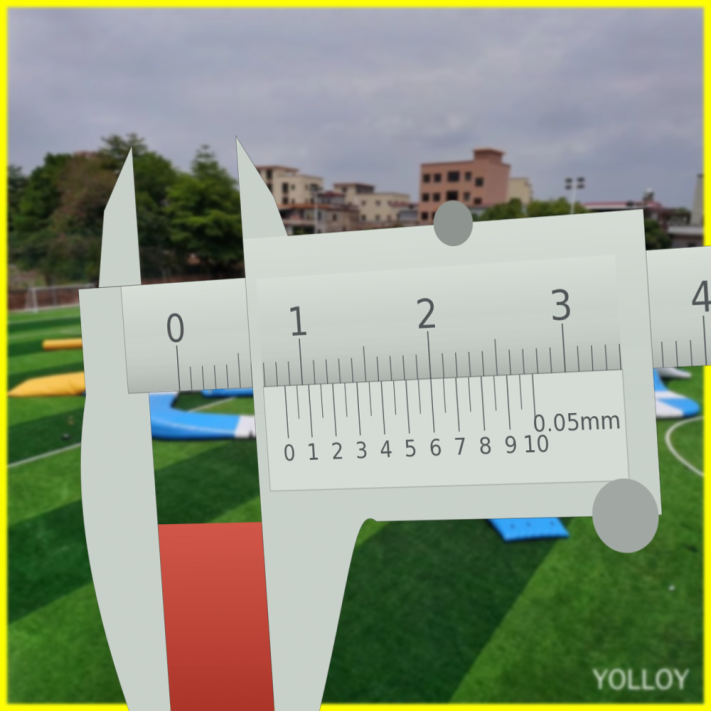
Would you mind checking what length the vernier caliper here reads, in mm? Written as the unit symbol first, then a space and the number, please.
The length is mm 8.6
